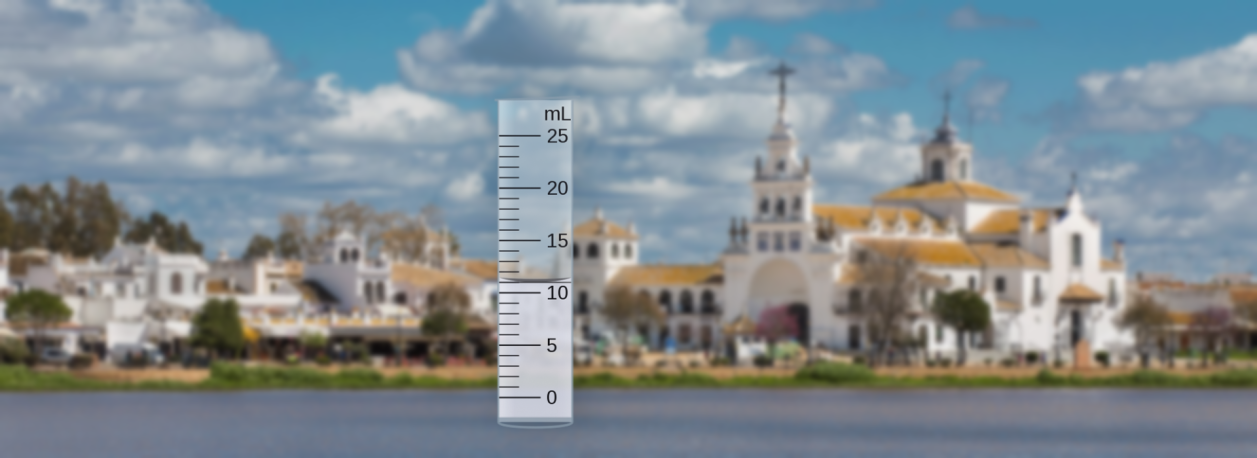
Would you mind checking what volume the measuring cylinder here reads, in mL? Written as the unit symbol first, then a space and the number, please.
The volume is mL 11
